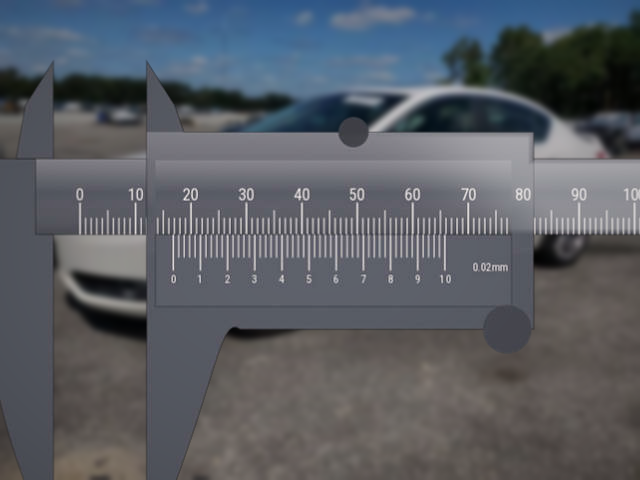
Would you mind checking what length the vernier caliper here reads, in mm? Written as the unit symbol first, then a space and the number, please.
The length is mm 16.8
